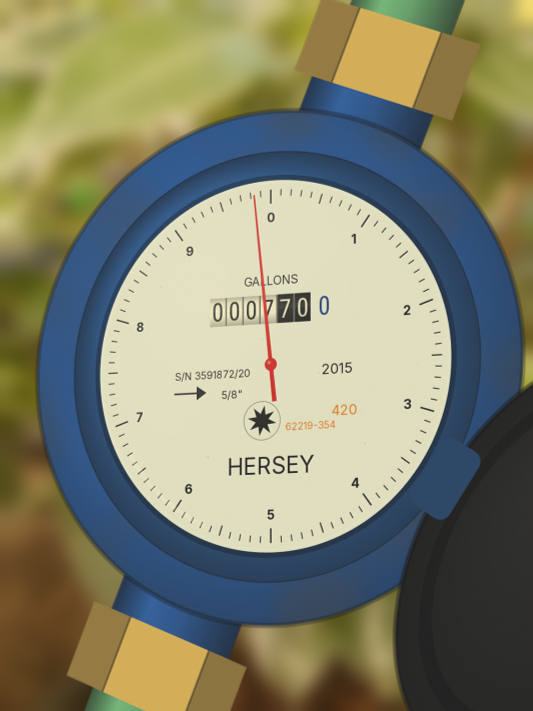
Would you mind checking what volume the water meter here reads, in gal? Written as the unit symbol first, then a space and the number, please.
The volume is gal 7699.8
